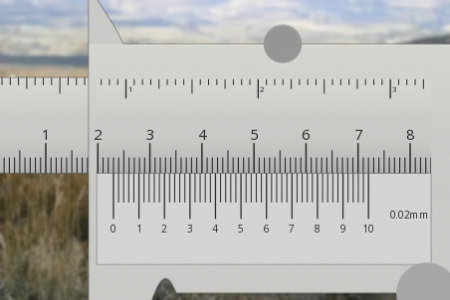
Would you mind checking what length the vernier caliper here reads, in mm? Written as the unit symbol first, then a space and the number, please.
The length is mm 23.0
